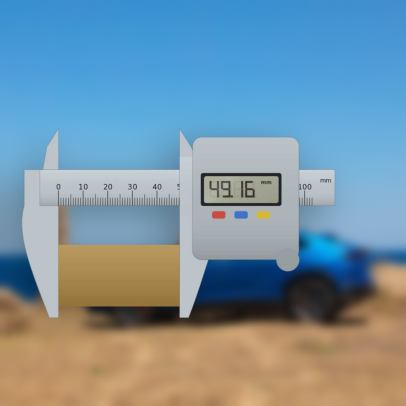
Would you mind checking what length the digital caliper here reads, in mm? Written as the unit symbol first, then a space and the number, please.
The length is mm 49.16
